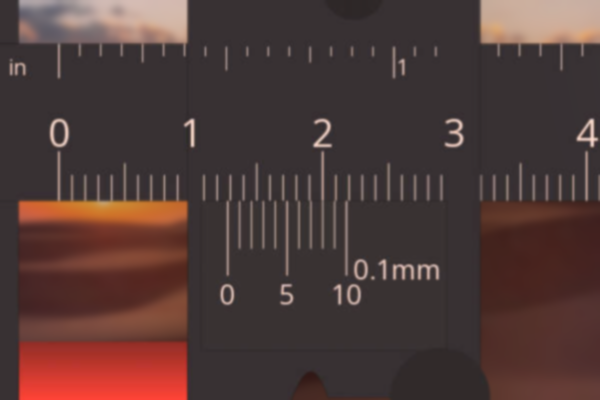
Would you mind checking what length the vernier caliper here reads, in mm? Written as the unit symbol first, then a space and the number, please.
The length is mm 12.8
